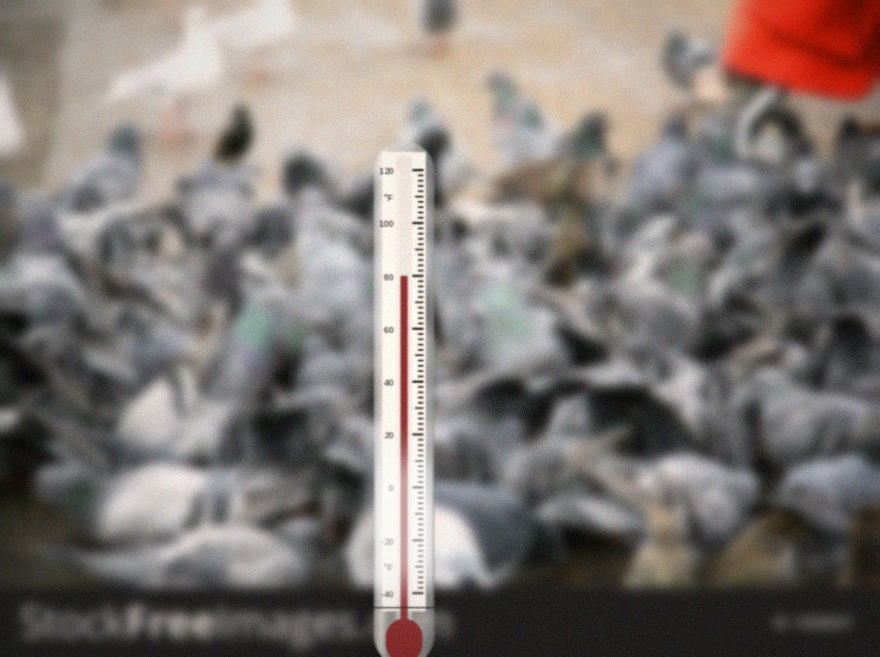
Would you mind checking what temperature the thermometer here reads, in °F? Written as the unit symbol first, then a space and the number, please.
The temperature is °F 80
